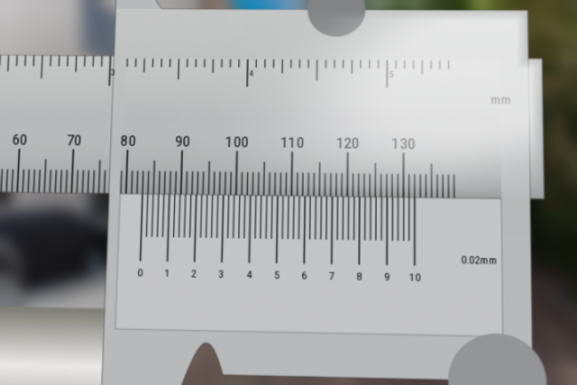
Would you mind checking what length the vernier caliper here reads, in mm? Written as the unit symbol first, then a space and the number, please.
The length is mm 83.0
